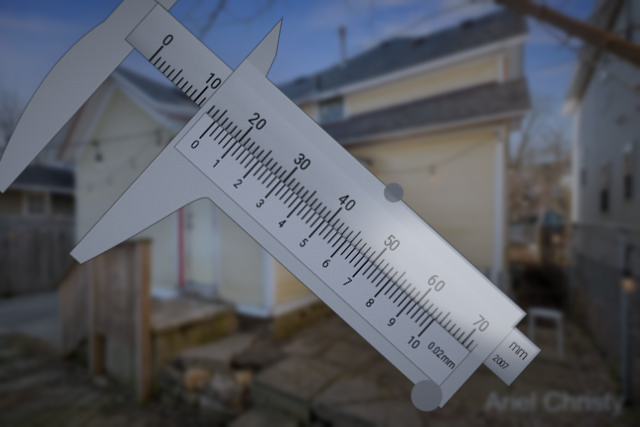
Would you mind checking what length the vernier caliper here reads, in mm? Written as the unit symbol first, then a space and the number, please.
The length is mm 14.8
